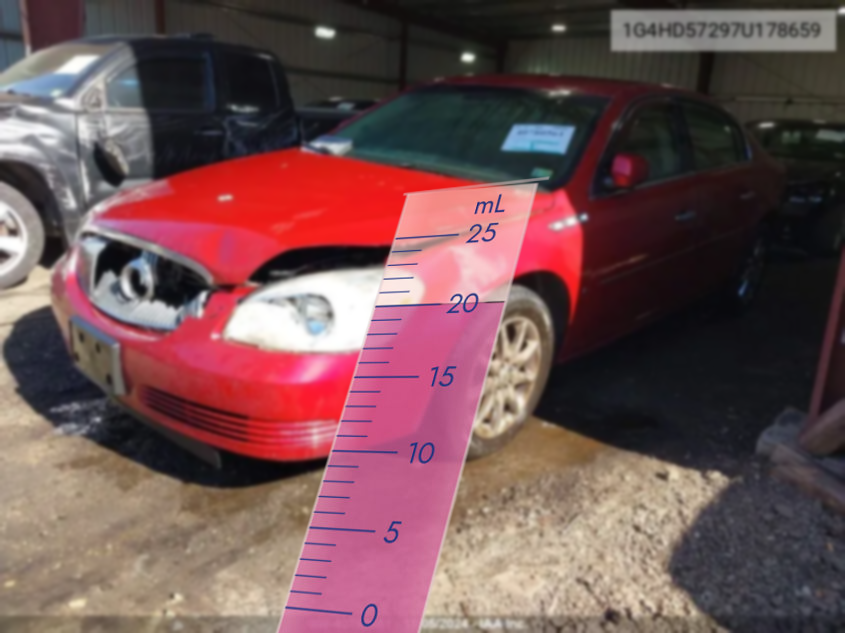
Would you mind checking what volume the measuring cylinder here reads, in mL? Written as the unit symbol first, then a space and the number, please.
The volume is mL 20
